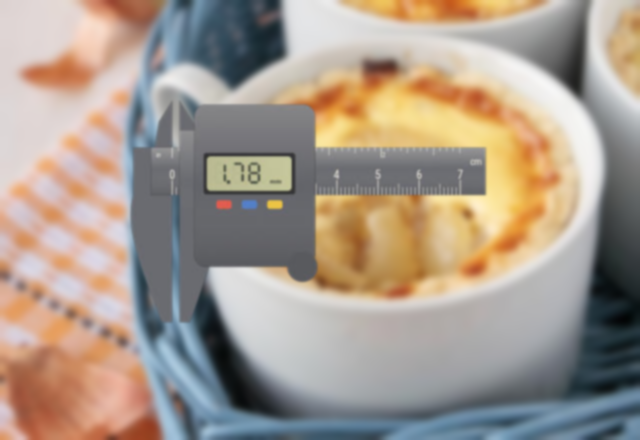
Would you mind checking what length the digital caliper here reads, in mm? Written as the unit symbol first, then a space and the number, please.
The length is mm 1.78
